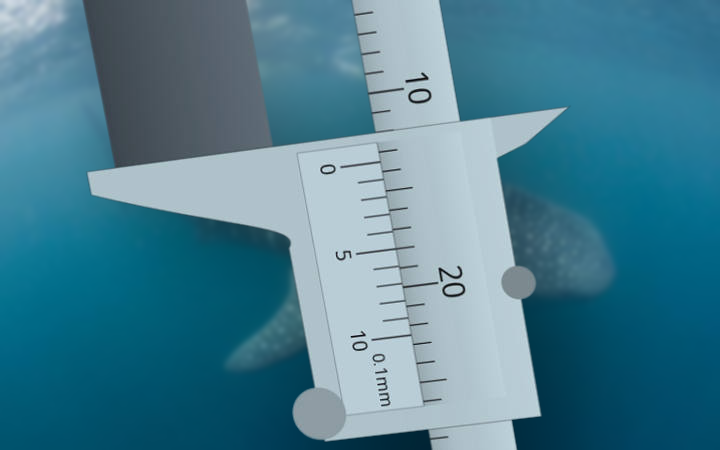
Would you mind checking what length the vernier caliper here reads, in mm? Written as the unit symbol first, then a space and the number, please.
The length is mm 13.5
